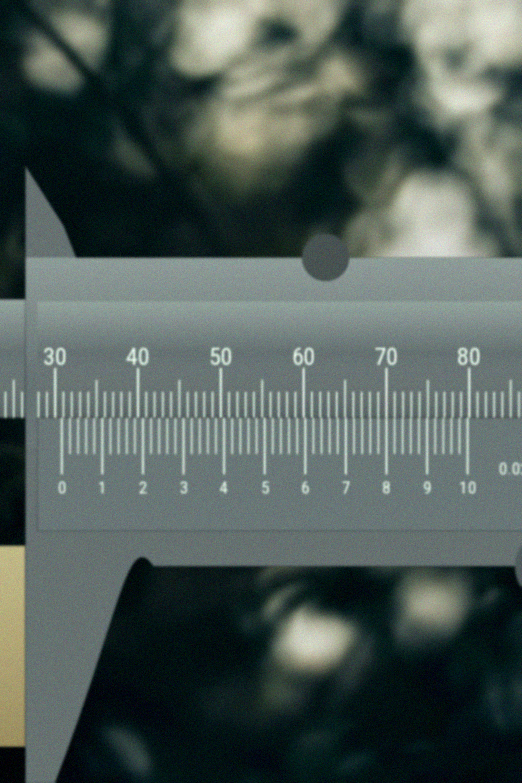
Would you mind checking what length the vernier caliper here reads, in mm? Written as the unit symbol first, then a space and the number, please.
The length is mm 30.8
